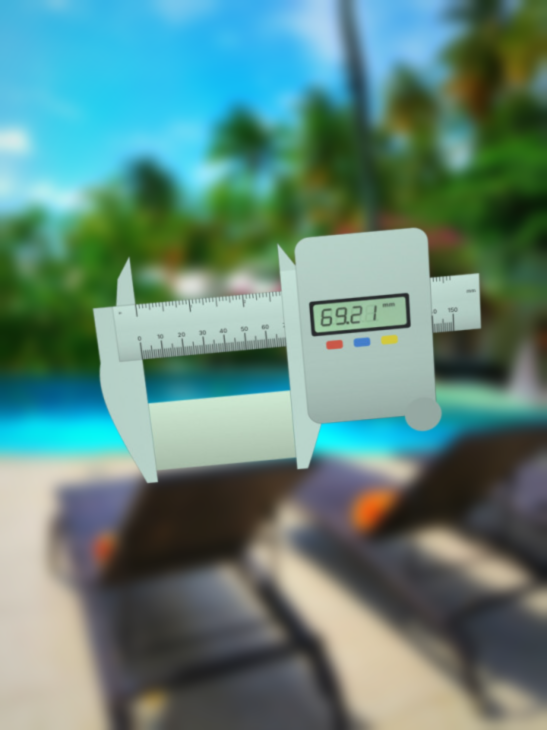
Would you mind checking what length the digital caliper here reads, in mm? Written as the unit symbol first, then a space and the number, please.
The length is mm 69.21
